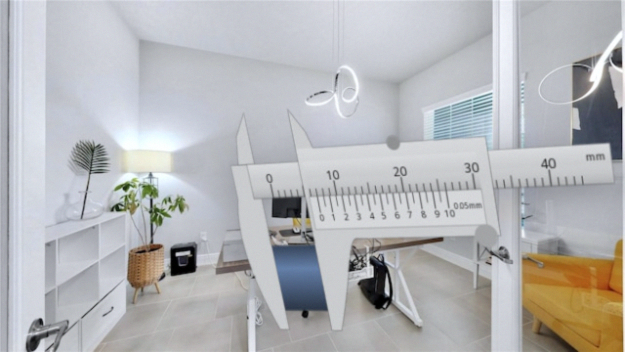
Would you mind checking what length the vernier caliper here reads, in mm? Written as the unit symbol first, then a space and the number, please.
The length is mm 7.0
